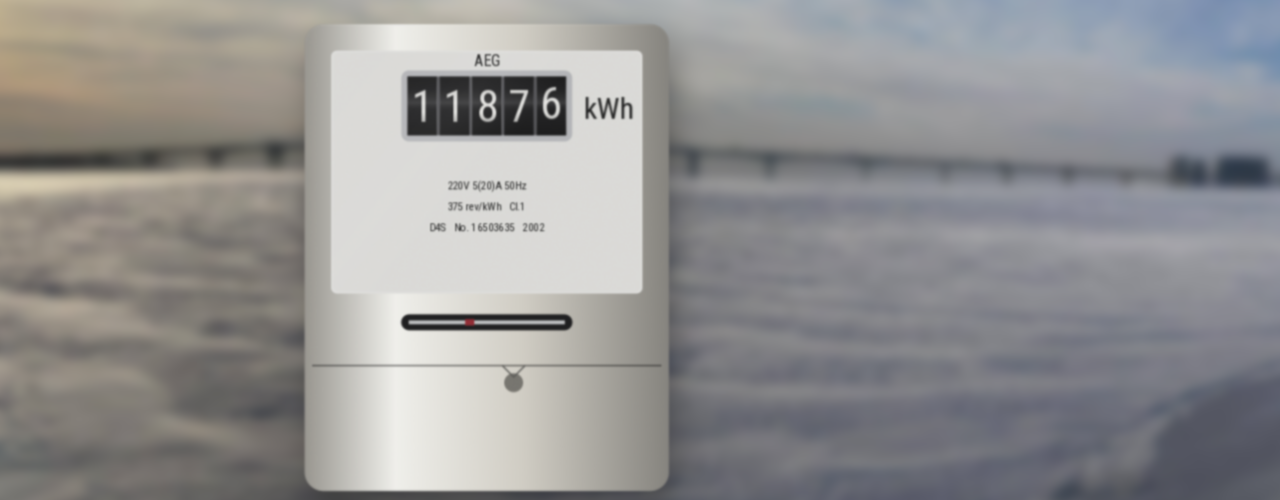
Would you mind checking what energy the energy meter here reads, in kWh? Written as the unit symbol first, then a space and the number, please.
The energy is kWh 11876
